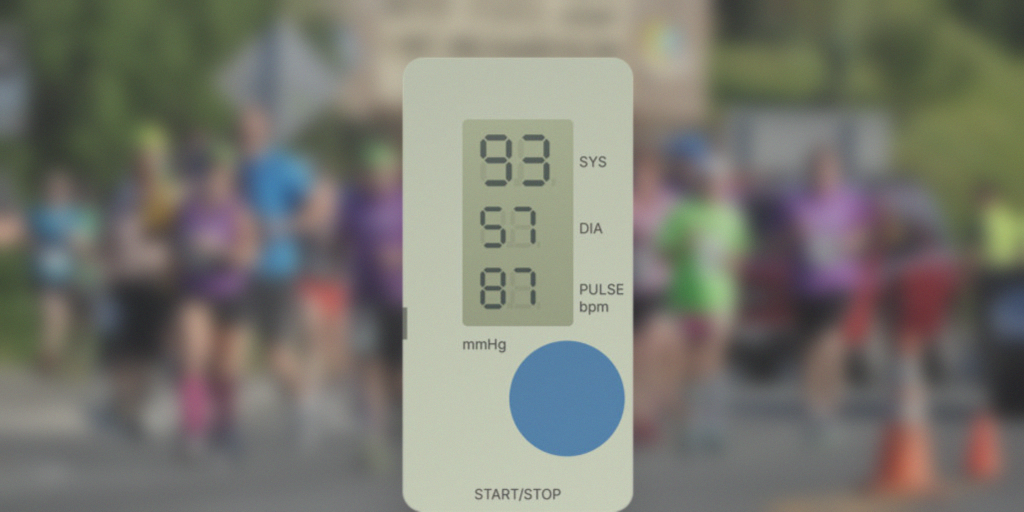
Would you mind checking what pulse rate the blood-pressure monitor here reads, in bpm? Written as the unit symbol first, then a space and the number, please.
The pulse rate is bpm 87
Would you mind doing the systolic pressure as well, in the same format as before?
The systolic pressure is mmHg 93
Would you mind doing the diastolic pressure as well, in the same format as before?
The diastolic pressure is mmHg 57
